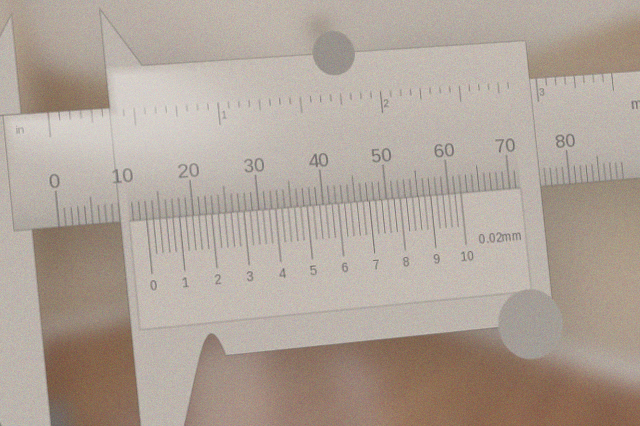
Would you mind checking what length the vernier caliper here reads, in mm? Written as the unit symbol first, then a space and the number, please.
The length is mm 13.0
